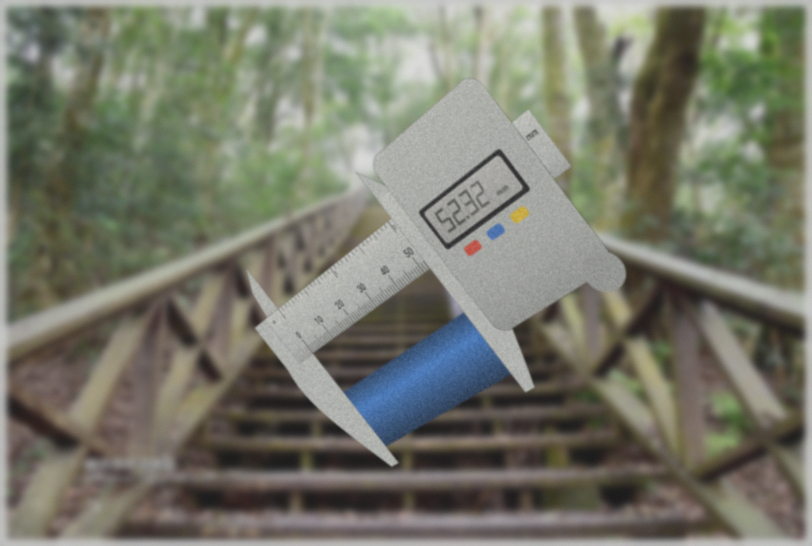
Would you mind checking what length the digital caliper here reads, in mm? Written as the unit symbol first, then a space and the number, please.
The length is mm 52.32
